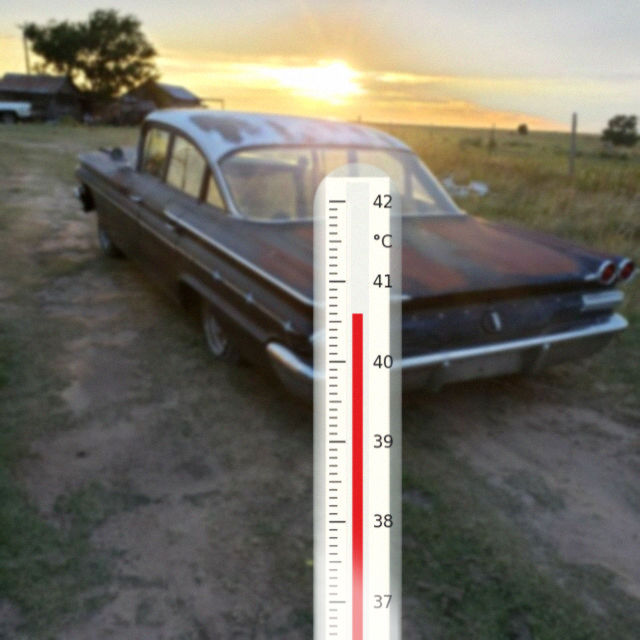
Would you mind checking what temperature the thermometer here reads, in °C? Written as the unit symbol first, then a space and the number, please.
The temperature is °C 40.6
